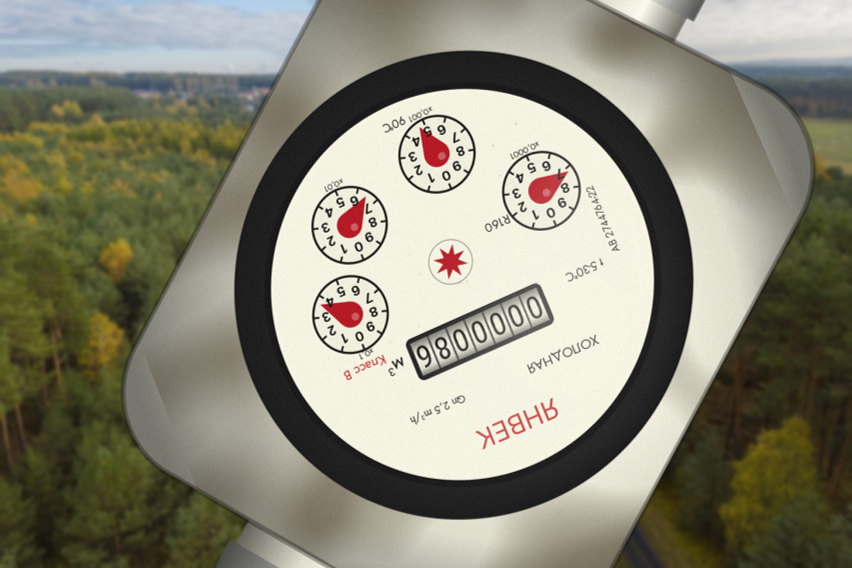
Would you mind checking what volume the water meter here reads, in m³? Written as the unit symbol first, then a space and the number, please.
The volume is m³ 86.3647
